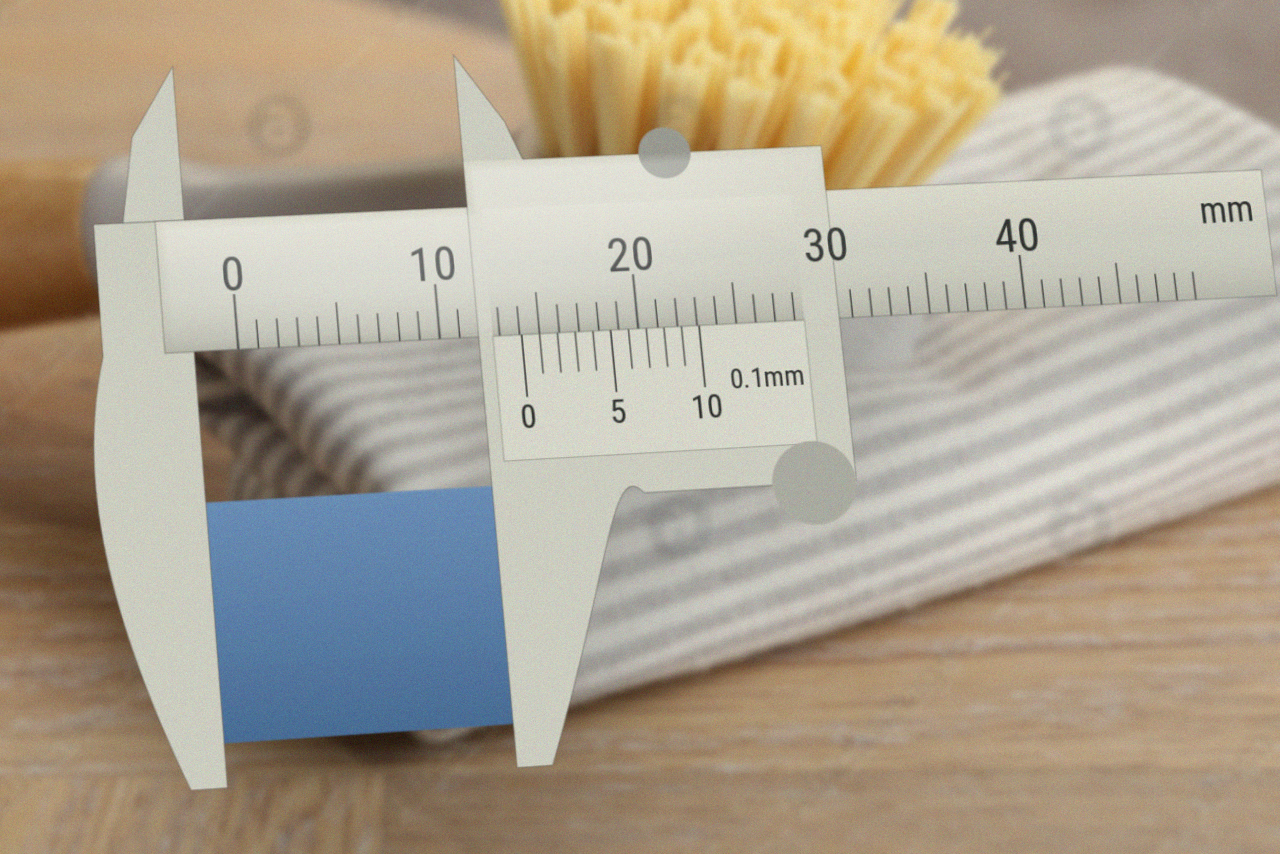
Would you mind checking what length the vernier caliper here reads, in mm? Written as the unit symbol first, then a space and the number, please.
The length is mm 14.1
